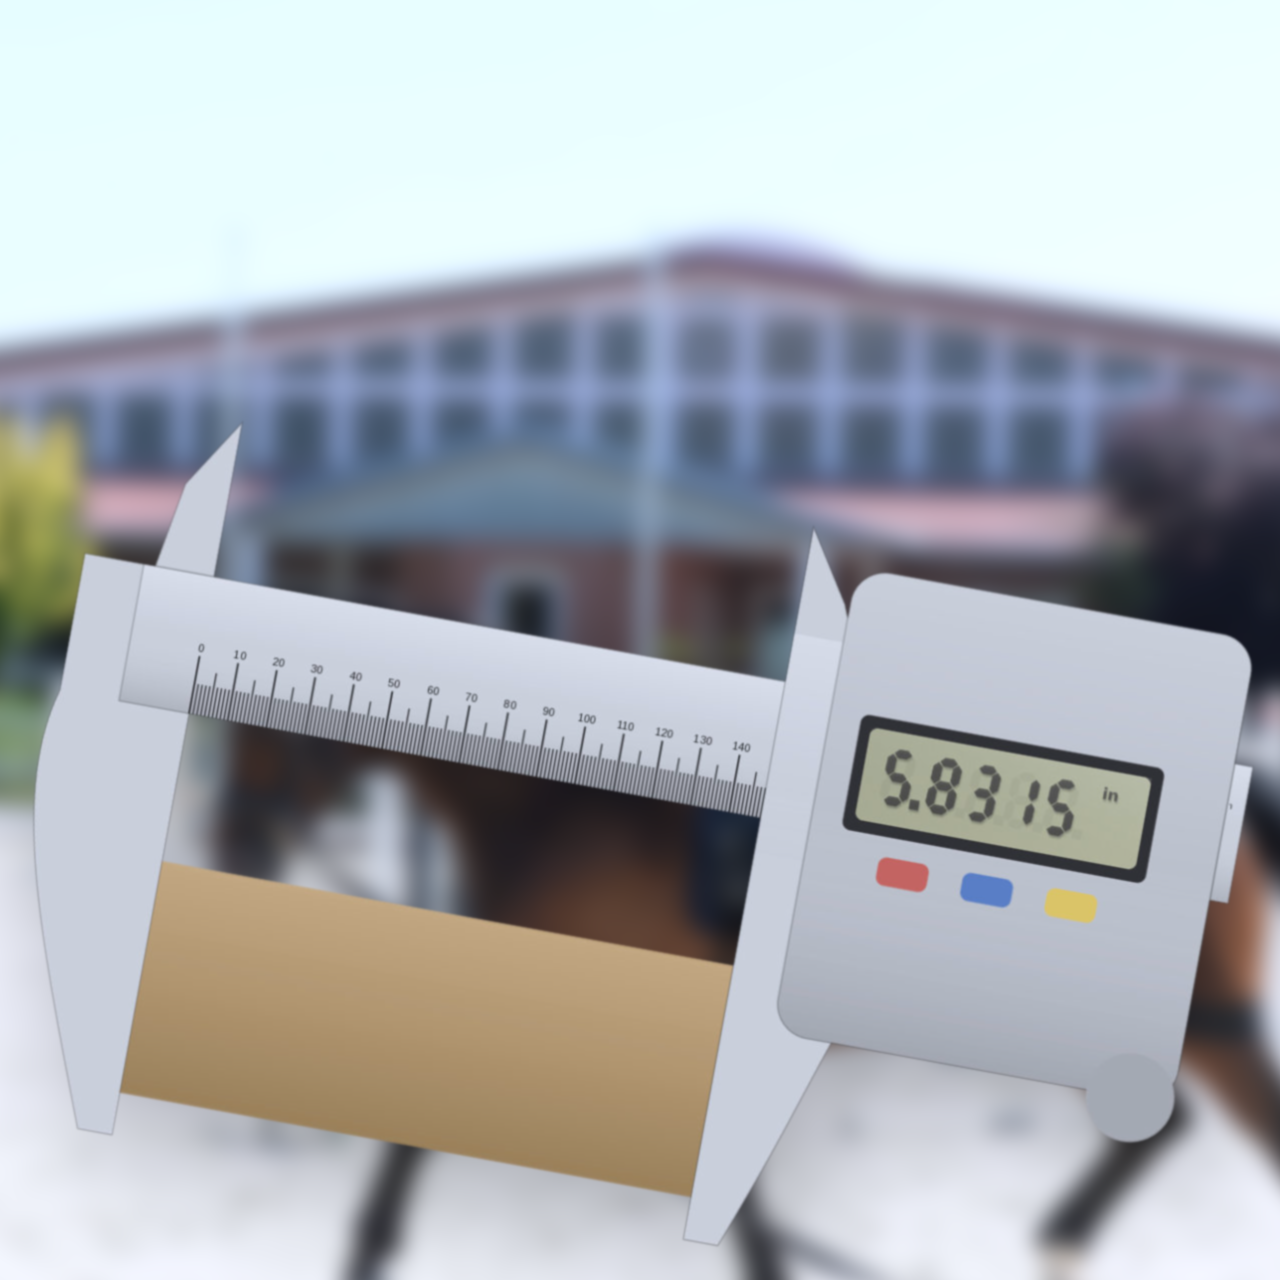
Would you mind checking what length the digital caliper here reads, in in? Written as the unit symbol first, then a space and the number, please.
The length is in 5.8315
